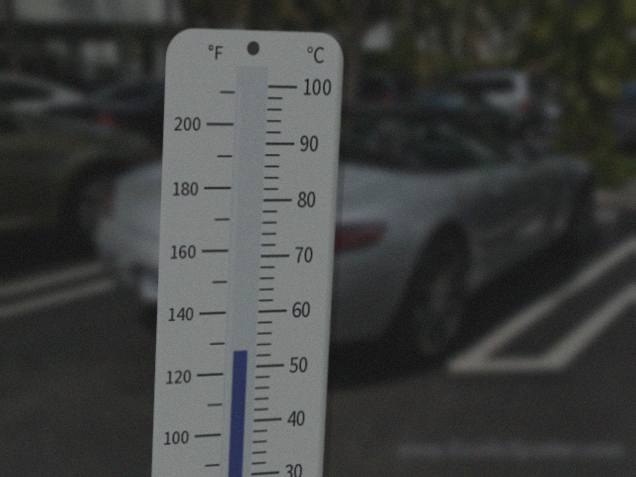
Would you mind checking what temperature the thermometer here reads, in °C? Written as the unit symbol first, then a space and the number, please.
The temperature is °C 53
